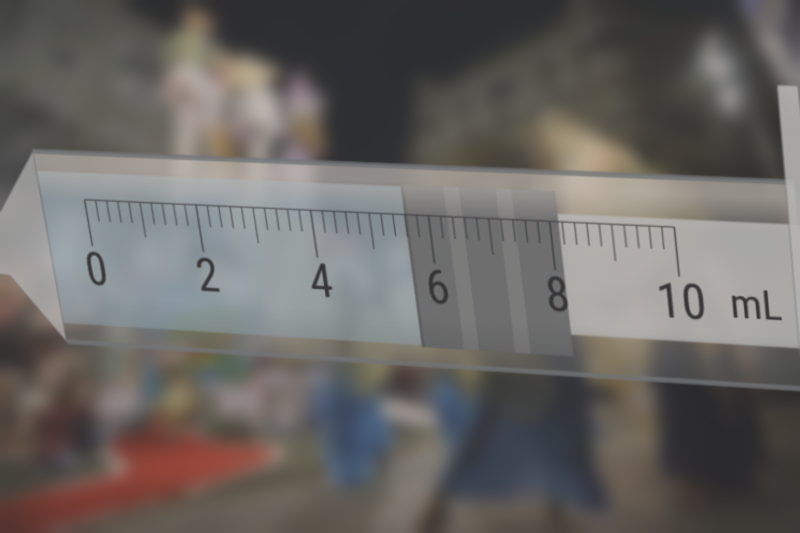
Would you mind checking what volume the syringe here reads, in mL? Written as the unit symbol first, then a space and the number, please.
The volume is mL 5.6
